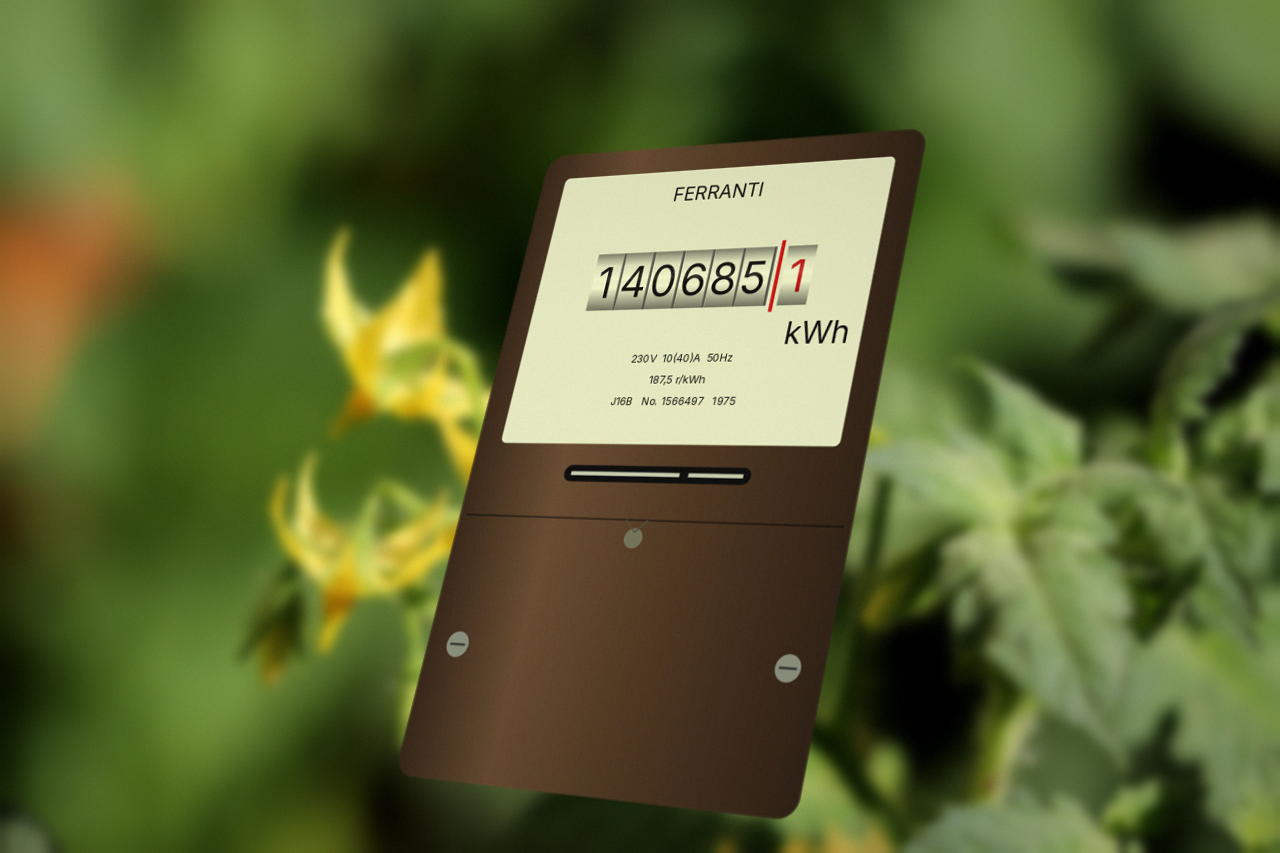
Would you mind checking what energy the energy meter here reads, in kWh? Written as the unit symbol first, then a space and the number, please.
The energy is kWh 140685.1
